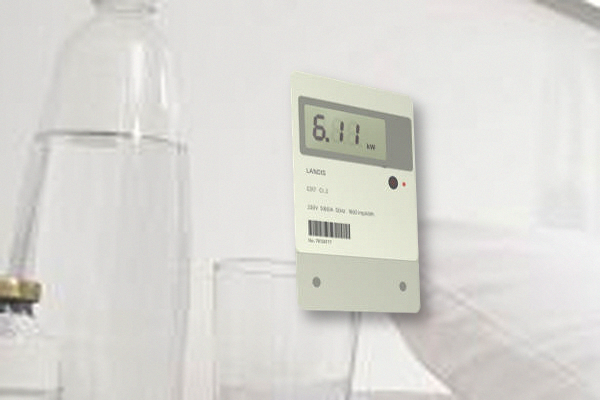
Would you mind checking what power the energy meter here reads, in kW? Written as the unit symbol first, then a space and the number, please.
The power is kW 6.11
